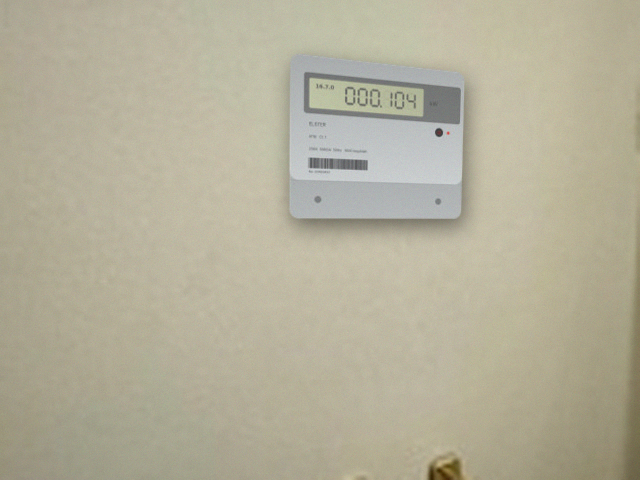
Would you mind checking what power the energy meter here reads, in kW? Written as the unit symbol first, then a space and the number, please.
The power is kW 0.104
